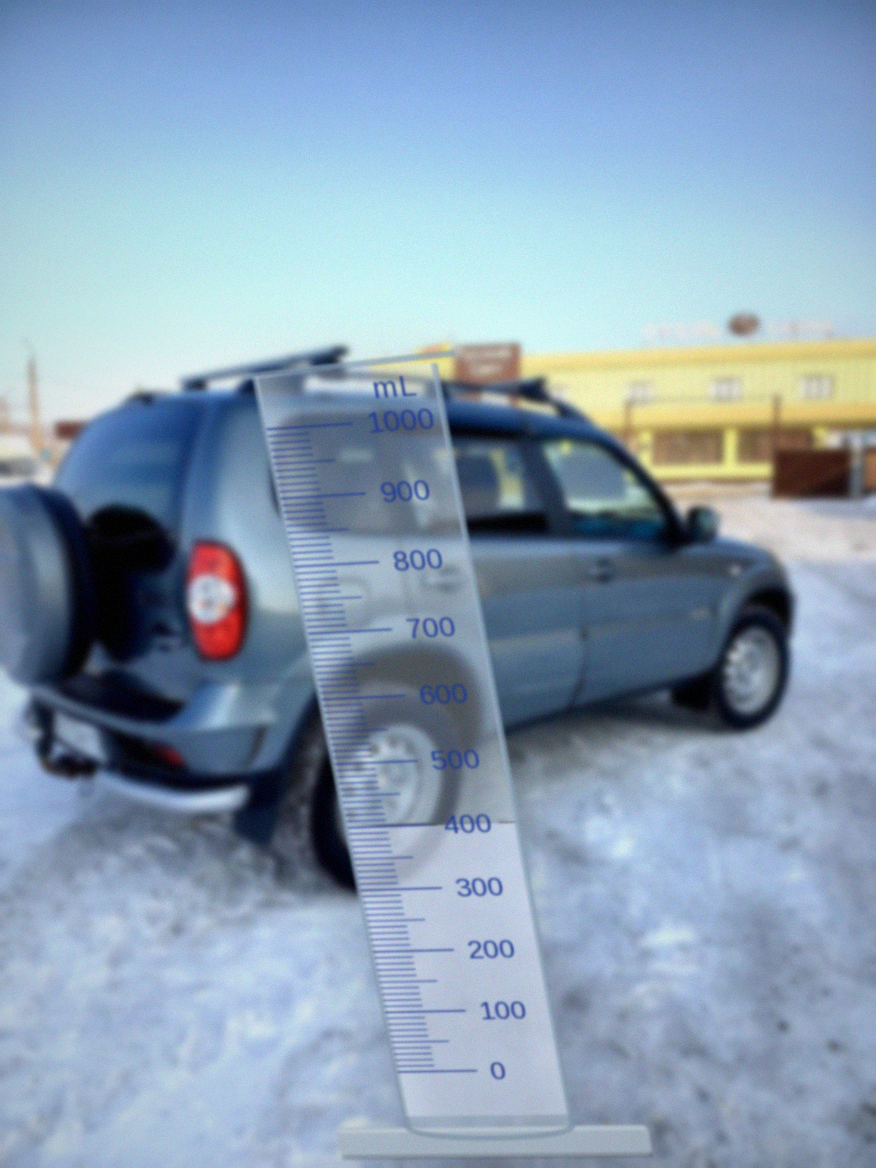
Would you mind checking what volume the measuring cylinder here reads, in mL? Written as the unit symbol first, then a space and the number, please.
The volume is mL 400
